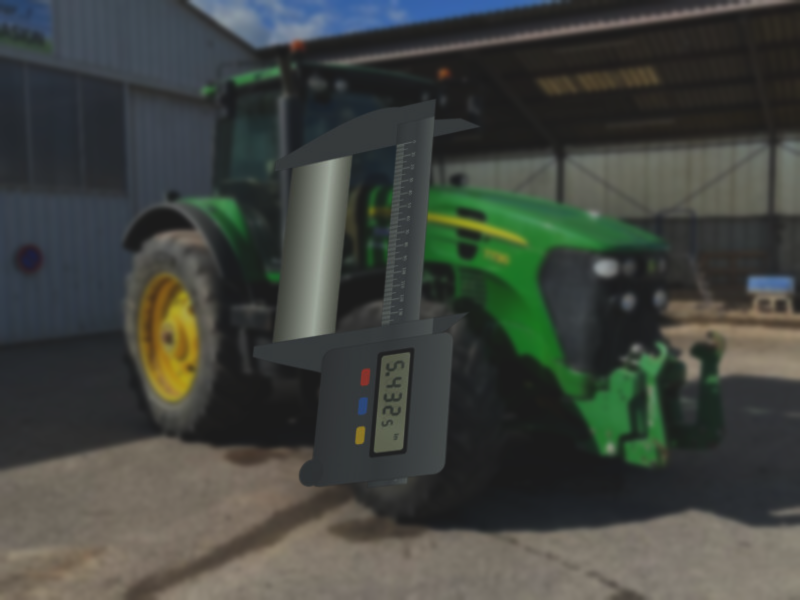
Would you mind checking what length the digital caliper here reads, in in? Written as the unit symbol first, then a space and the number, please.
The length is in 5.4325
